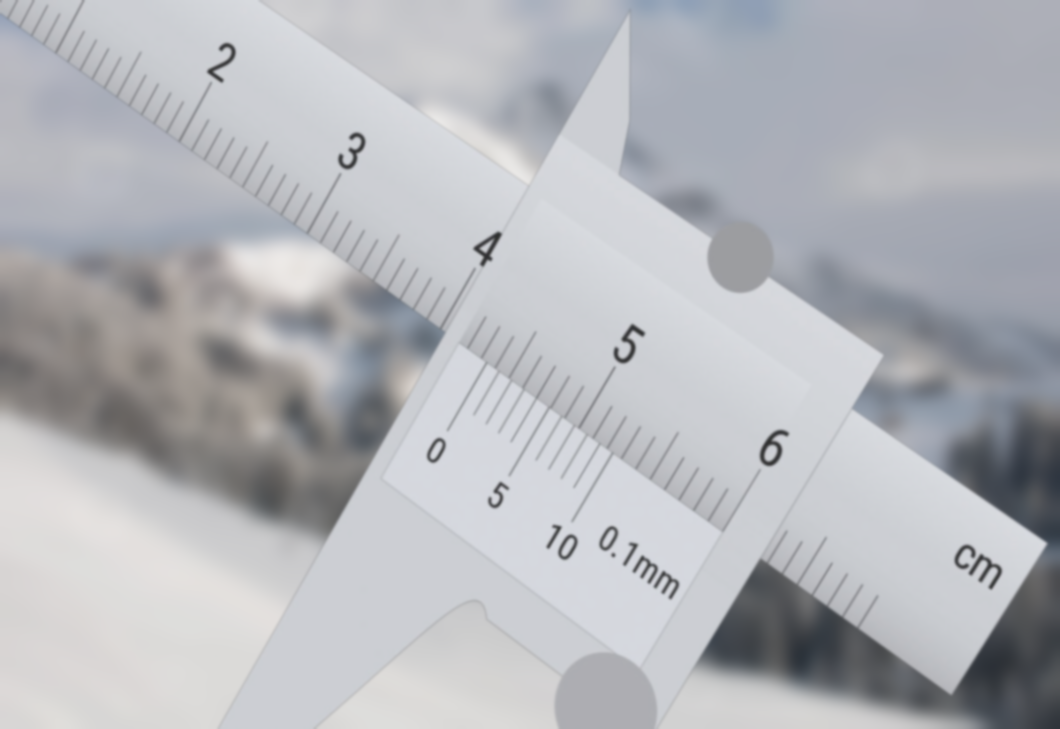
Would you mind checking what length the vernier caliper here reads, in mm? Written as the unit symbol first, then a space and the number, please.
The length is mm 43.4
